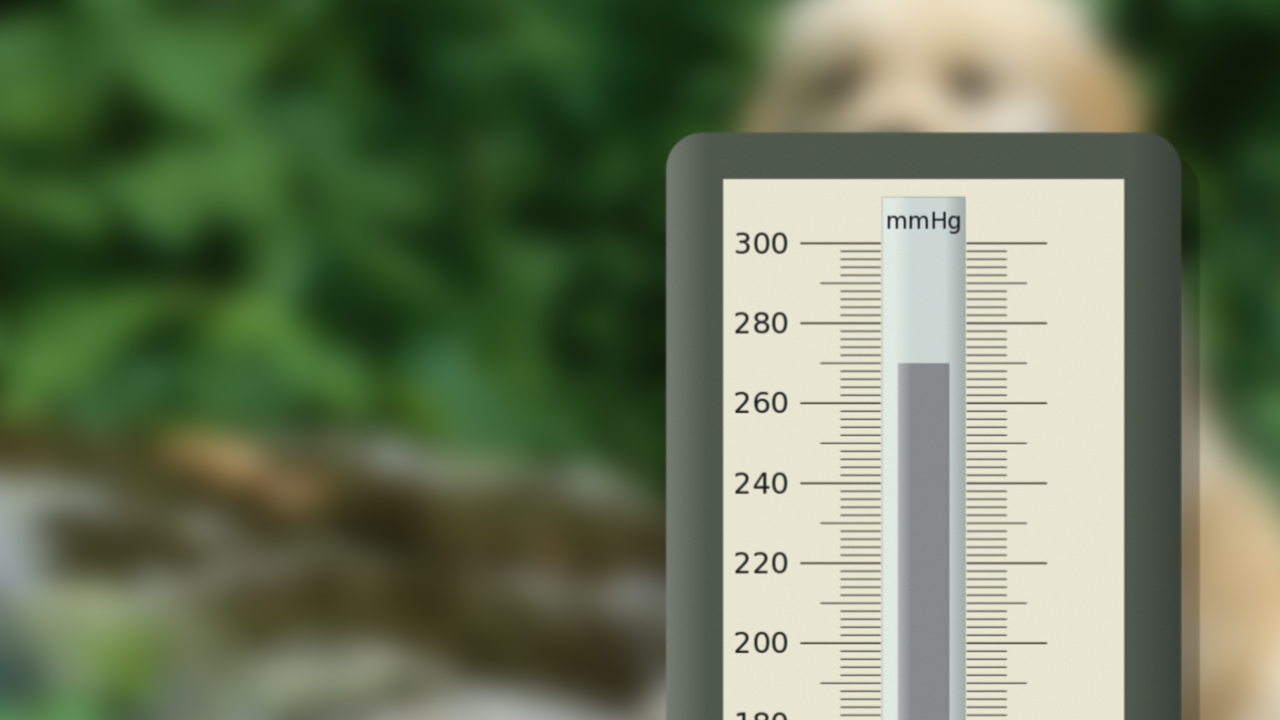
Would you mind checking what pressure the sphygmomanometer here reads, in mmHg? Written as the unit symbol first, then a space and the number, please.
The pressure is mmHg 270
